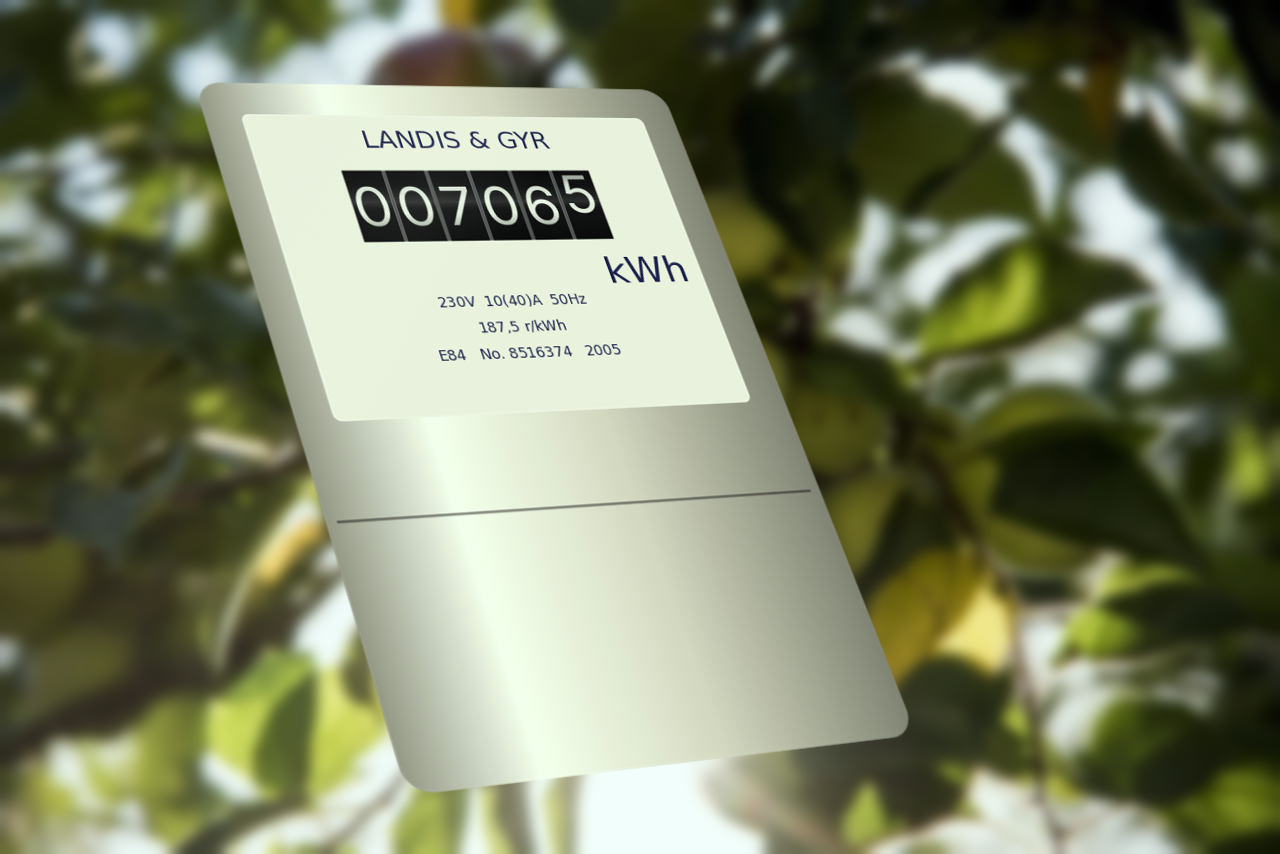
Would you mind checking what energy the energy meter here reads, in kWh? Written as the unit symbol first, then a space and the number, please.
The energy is kWh 7065
